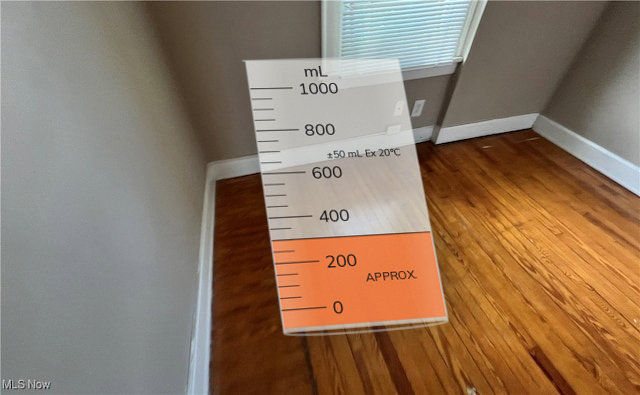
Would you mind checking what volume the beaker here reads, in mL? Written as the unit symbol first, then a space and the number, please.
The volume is mL 300
